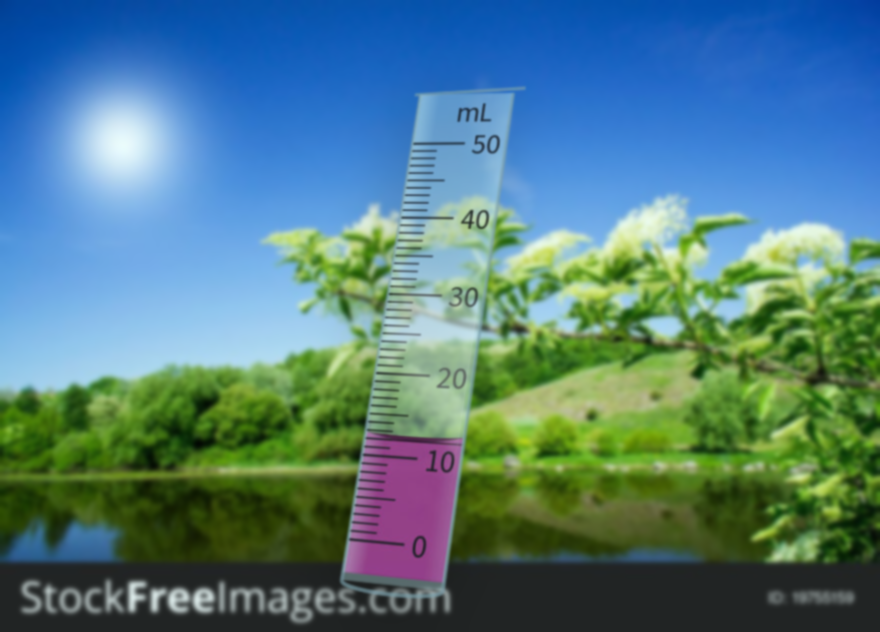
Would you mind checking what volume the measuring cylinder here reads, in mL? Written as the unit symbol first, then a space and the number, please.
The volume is mL 12
